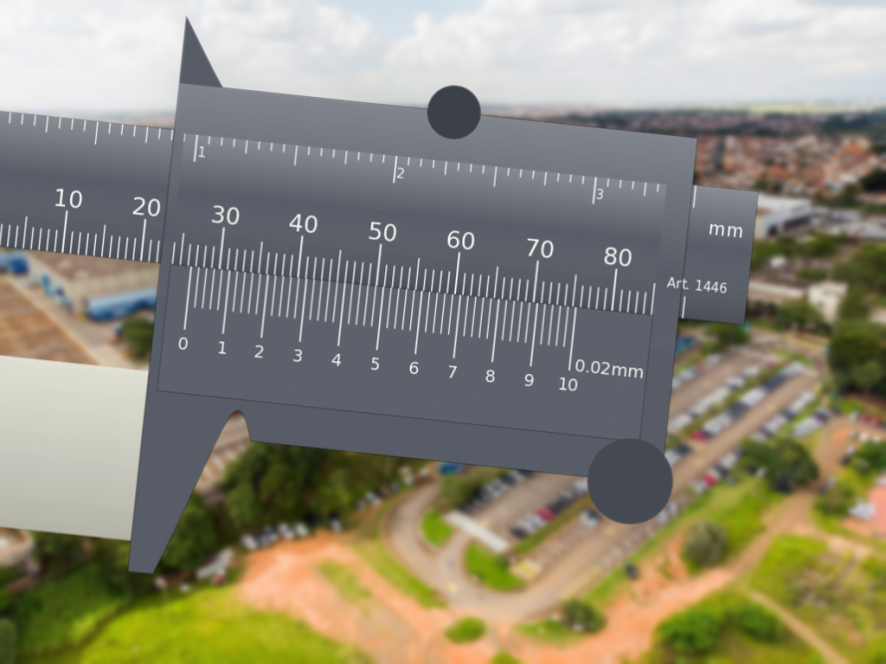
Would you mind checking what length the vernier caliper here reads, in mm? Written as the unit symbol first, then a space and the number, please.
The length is mm 26.4
